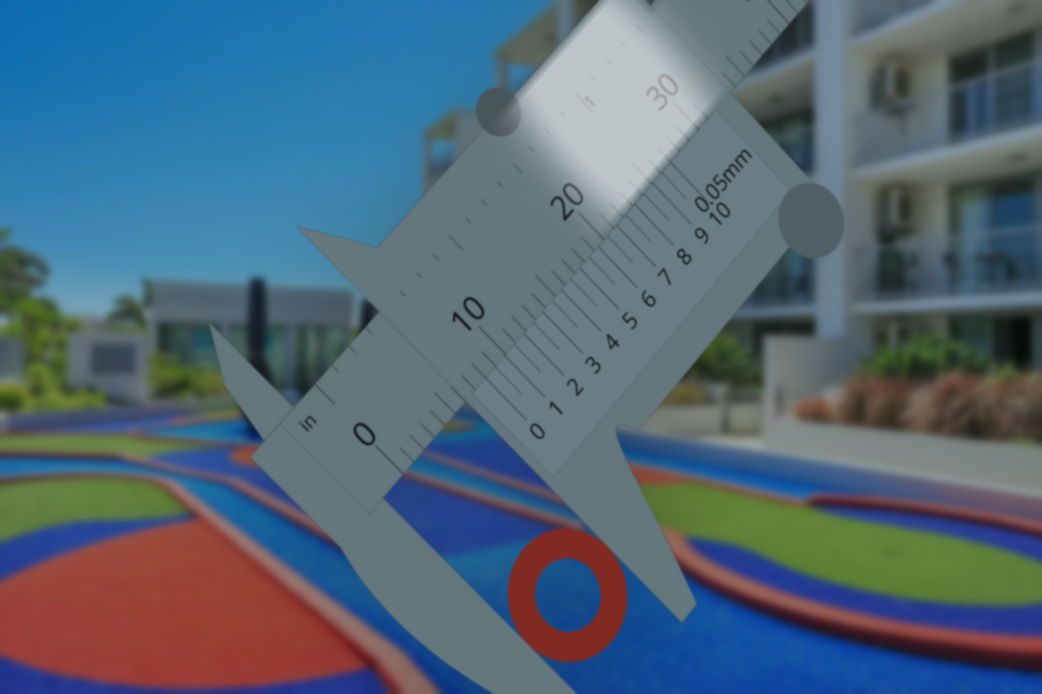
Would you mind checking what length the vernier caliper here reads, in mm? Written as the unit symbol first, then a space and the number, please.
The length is mm 8.0
